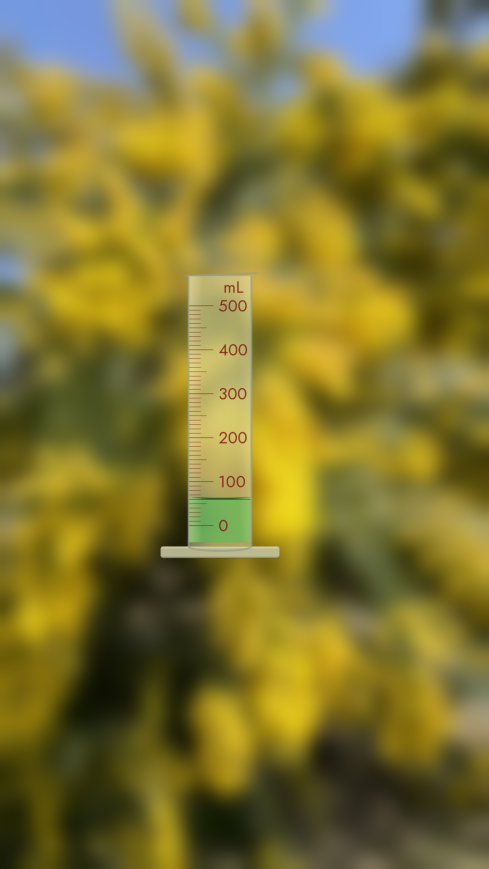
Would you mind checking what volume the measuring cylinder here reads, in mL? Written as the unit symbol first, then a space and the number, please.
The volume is mL 60
